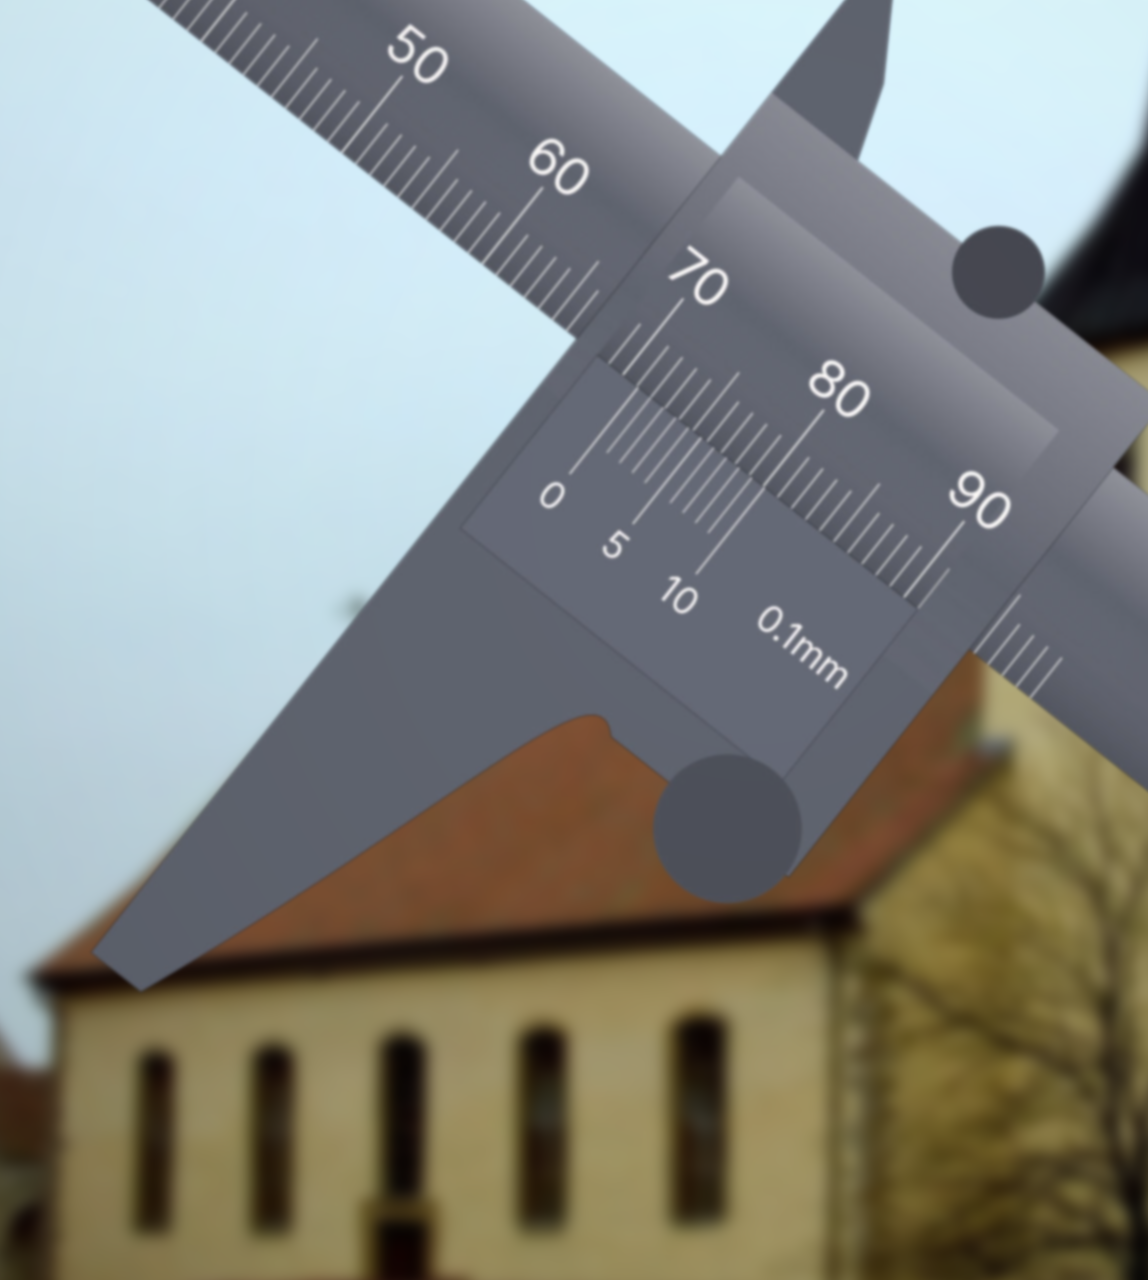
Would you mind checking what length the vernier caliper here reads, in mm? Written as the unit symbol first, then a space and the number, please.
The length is mm 71.1
